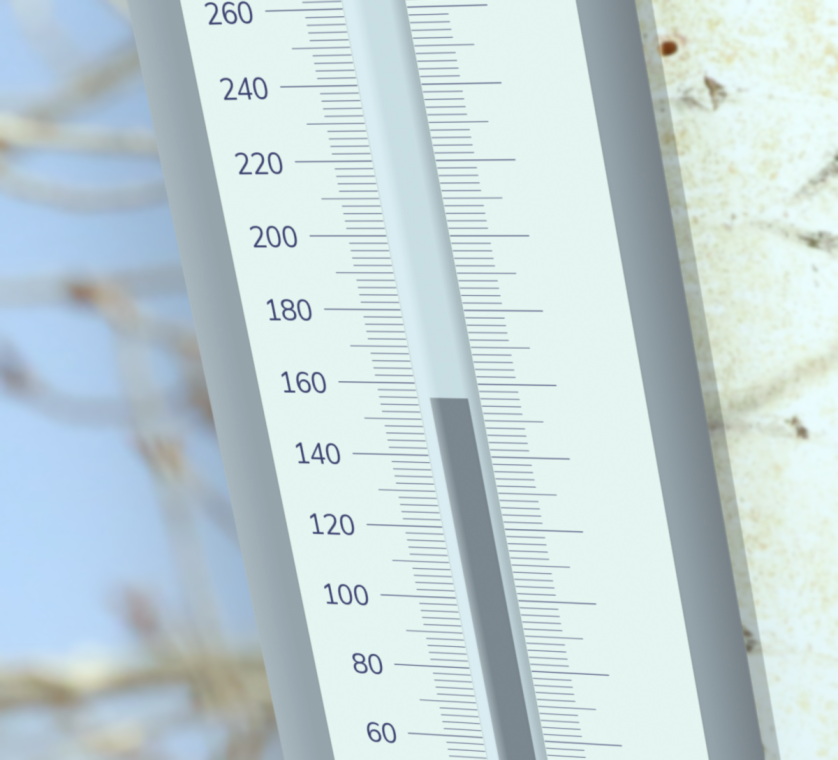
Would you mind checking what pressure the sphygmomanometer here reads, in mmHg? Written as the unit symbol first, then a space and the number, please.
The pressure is mmHg 156
